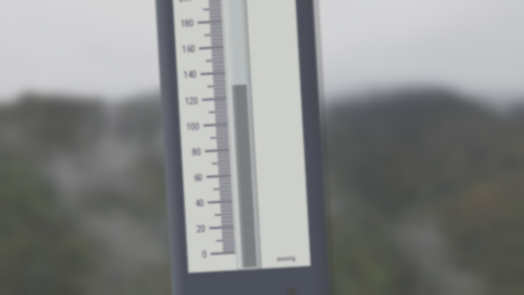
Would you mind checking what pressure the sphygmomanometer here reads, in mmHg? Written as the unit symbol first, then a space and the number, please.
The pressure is mmHg 130
